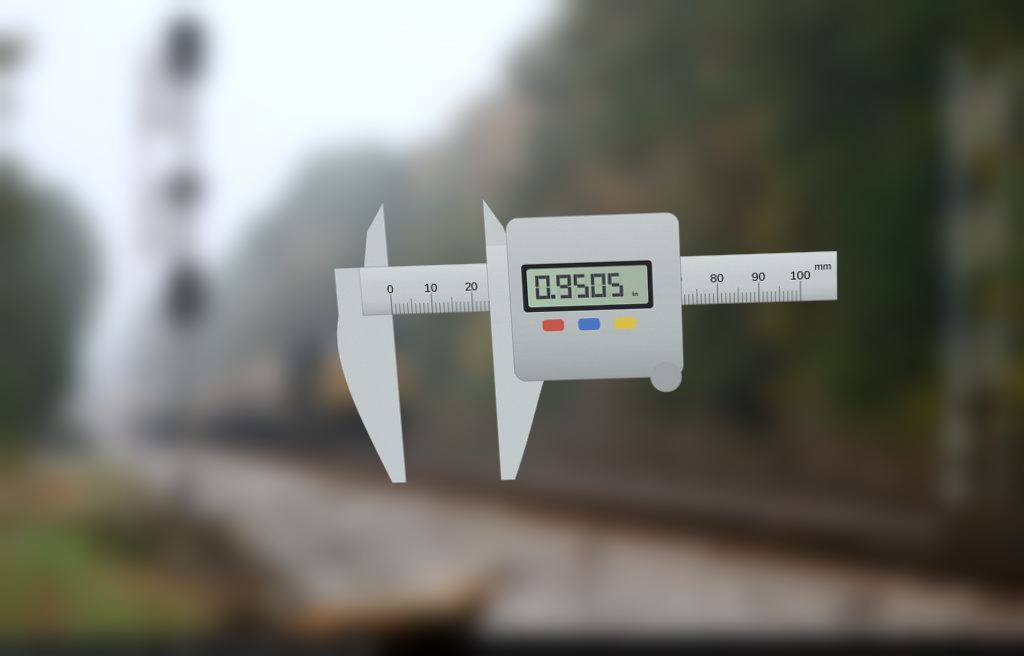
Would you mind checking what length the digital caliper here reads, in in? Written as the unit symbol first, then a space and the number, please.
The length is in 0.9505
